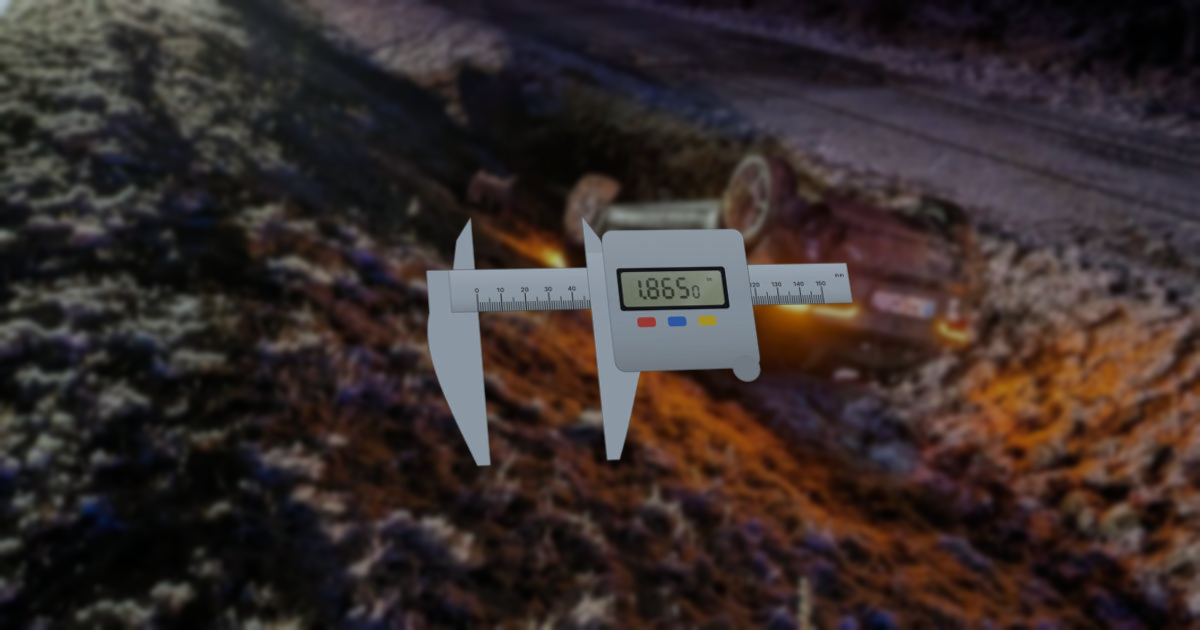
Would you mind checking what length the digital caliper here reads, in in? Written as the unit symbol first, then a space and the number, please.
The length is in 1.8650
